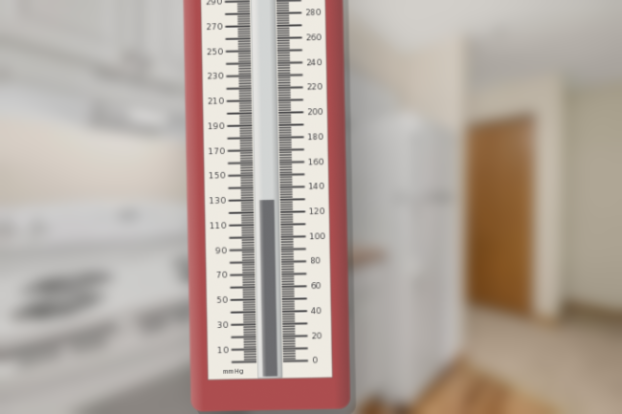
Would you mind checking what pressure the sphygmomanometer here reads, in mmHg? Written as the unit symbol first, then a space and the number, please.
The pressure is mmHg 130
